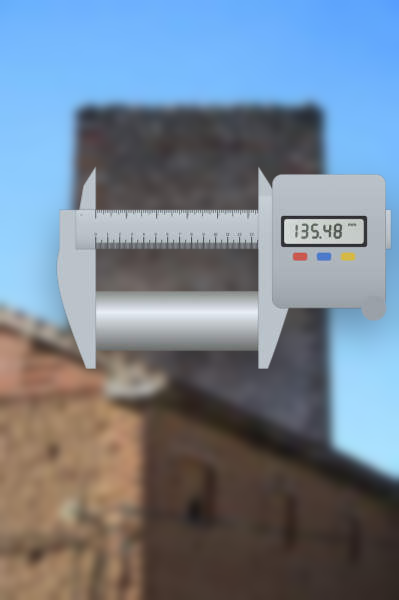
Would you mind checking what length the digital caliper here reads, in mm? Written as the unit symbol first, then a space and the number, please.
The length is mm 135.48
